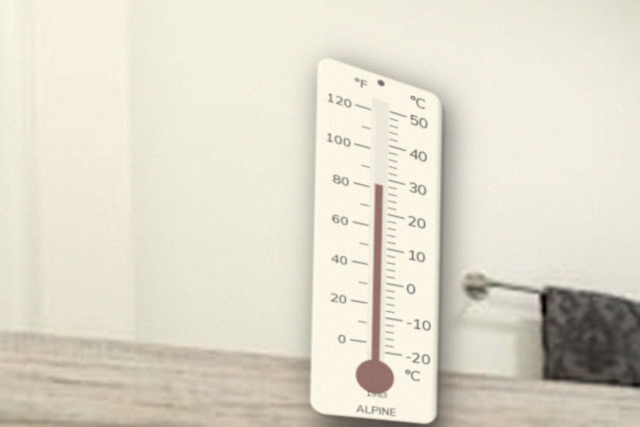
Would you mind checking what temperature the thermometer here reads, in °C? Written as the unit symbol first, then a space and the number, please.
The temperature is °C 28
